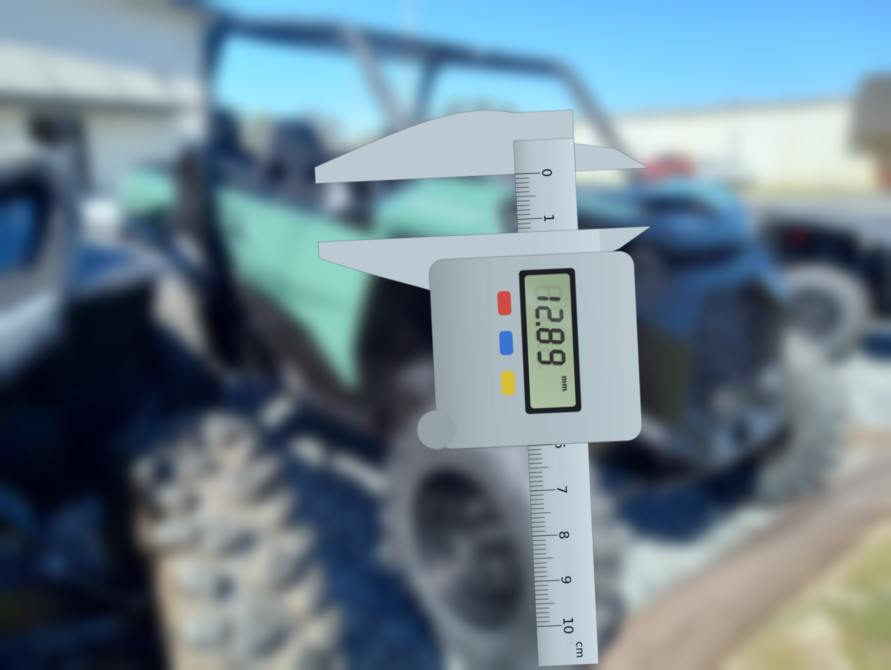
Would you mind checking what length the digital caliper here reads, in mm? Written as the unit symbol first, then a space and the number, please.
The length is mm 12.89
